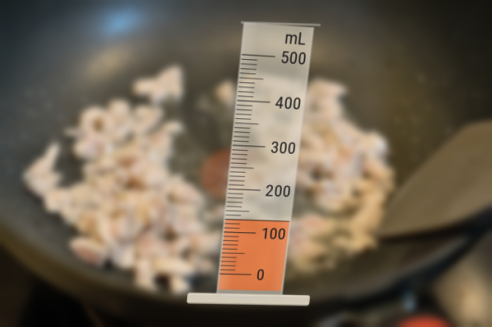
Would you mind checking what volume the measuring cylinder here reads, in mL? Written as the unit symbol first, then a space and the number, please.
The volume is mL 130
